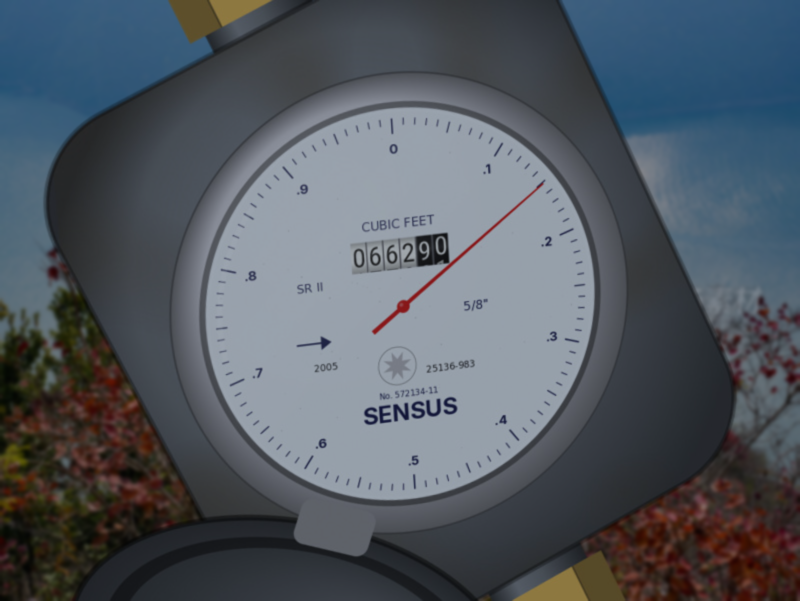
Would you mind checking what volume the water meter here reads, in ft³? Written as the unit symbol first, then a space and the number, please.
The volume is ft³ 66290.15
